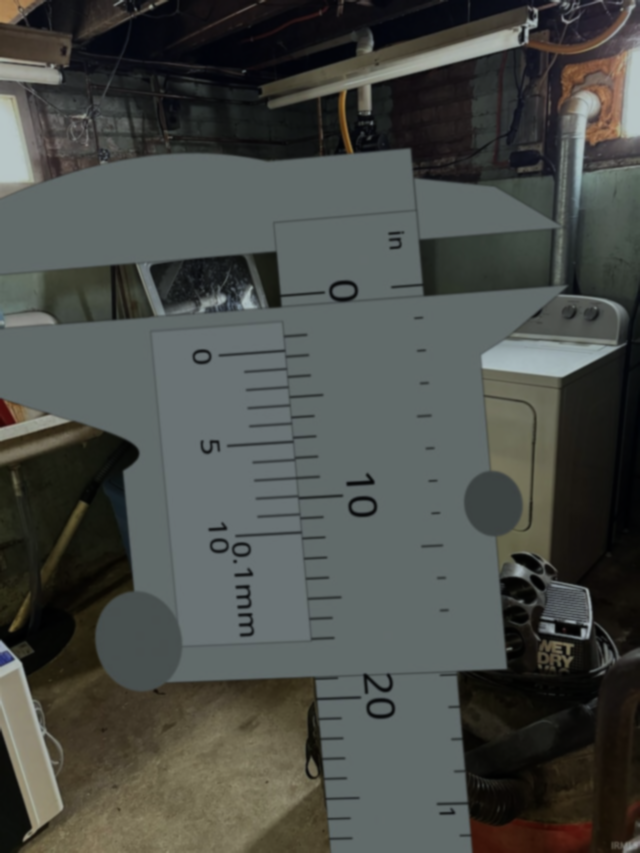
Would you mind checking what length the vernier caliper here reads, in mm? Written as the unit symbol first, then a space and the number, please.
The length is mm 2.7
